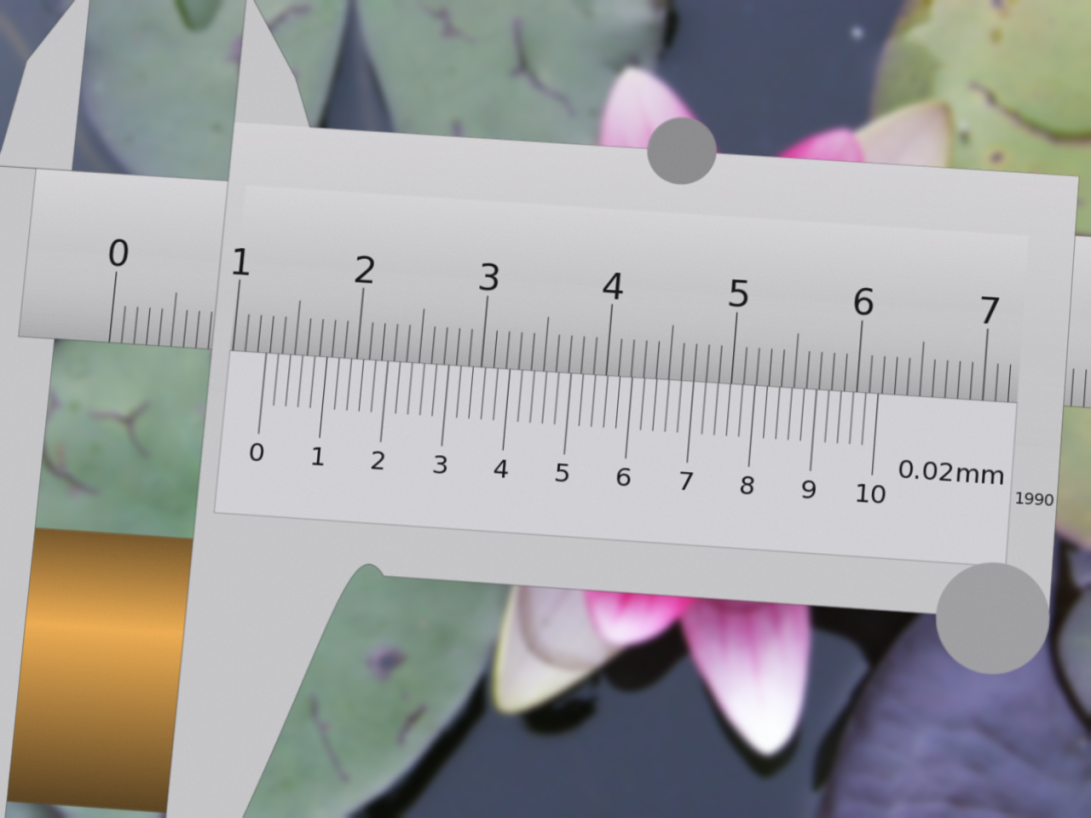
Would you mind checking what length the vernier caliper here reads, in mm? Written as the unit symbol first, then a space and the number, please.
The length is mm 12.7
